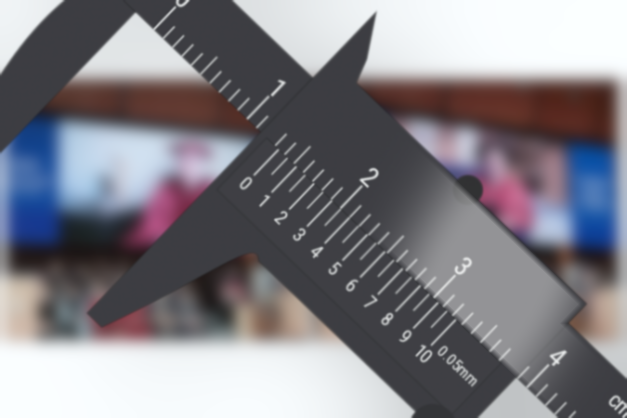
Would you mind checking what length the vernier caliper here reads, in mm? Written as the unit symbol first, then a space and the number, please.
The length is mm 13.4
